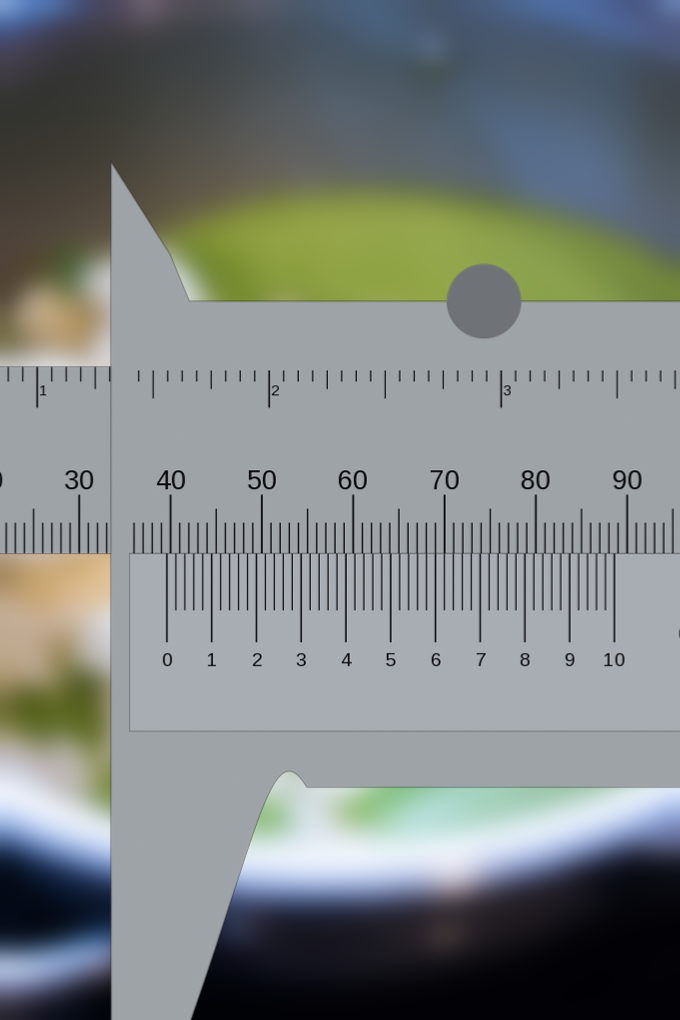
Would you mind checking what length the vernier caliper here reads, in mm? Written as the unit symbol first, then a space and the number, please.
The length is mm 39.6
